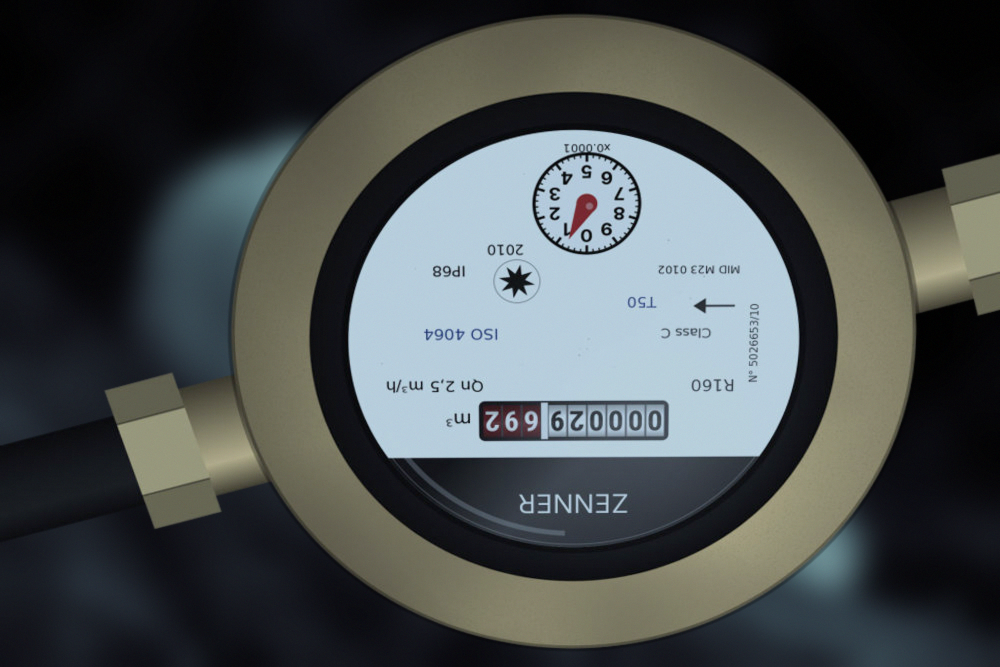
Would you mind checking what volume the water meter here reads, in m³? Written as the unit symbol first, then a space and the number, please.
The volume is m³ 29.6920
